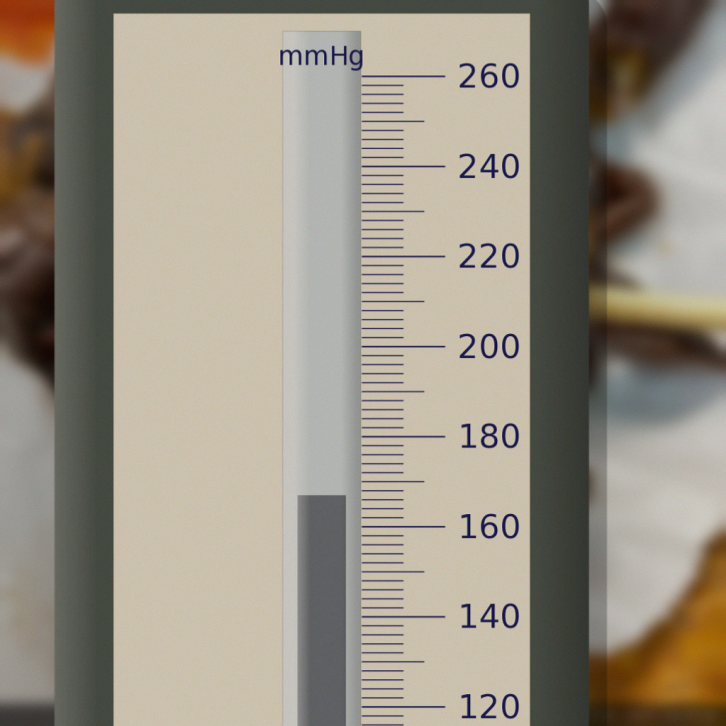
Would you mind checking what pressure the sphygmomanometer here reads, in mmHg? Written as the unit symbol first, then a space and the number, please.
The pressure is mmHg 167
